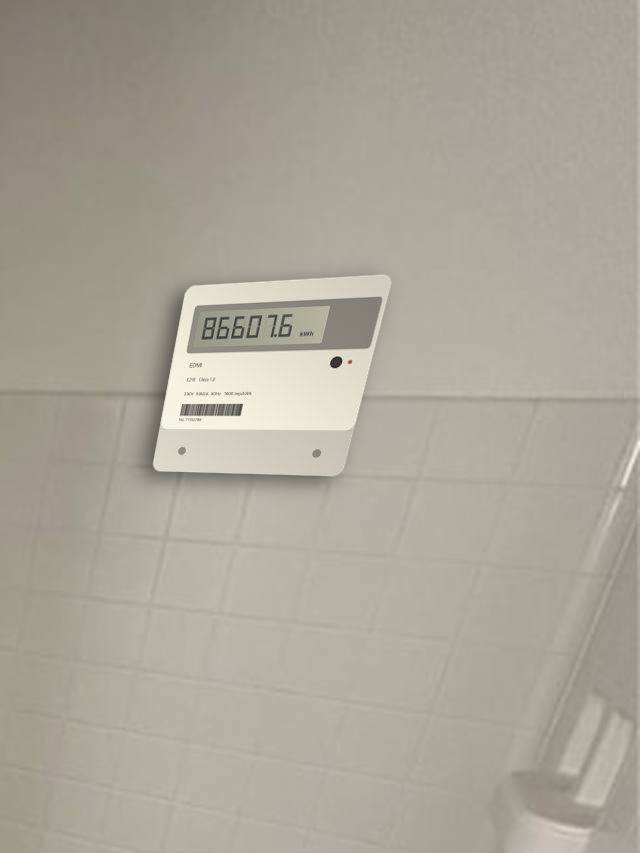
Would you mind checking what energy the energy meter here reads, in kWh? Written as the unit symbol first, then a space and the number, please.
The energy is kWh 86607.6
